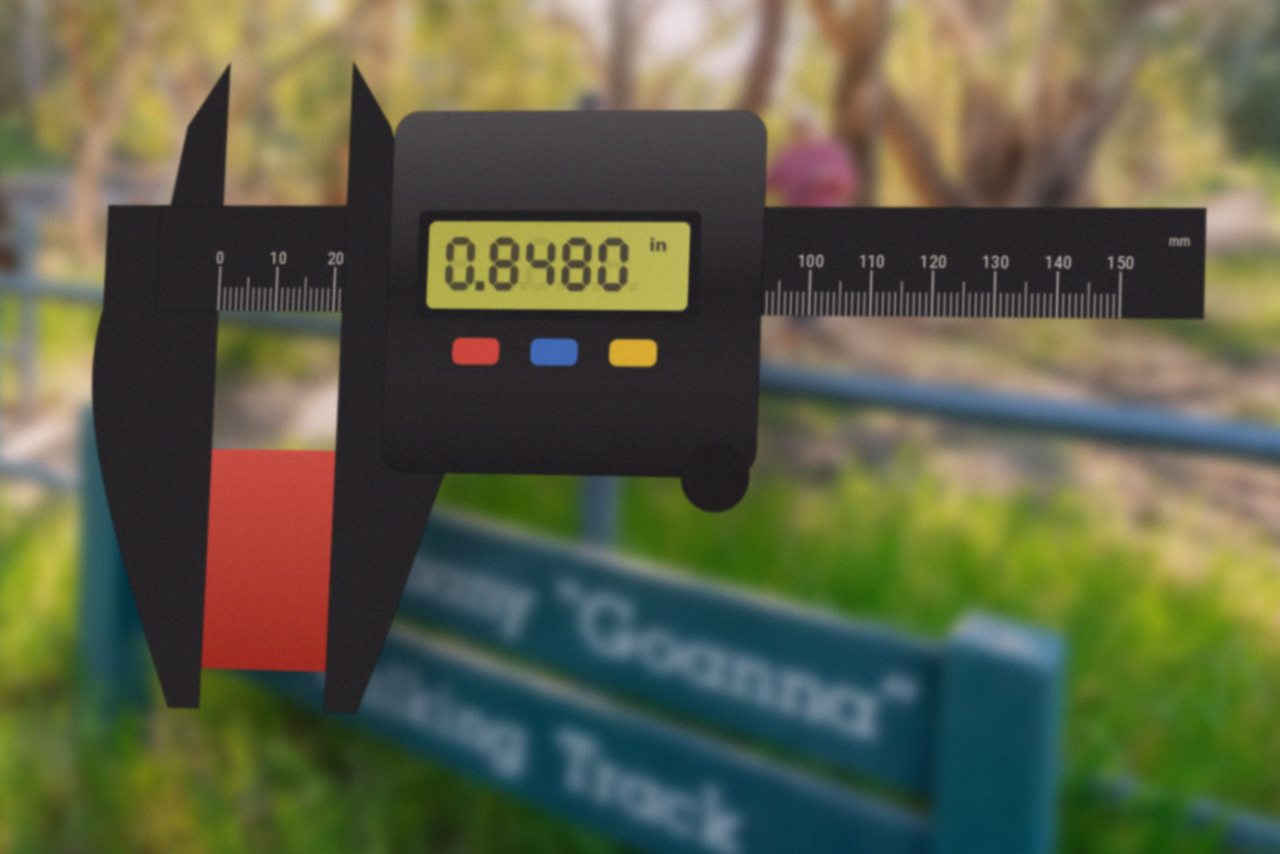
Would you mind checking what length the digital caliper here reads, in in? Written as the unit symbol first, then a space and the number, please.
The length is in 0.8480
